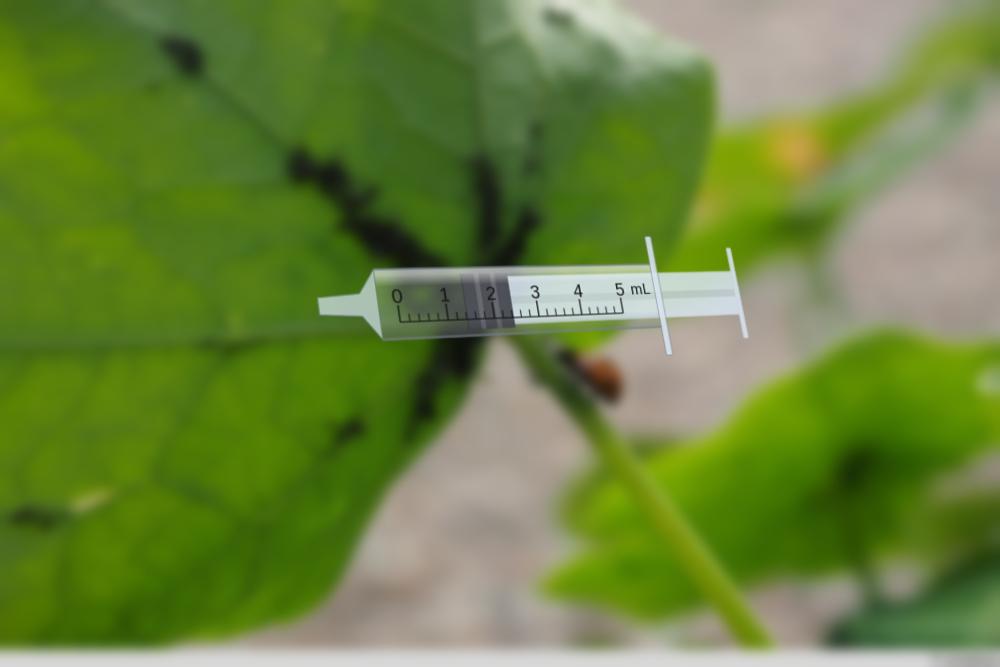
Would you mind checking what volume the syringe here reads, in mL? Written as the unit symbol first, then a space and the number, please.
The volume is mL 1.4
